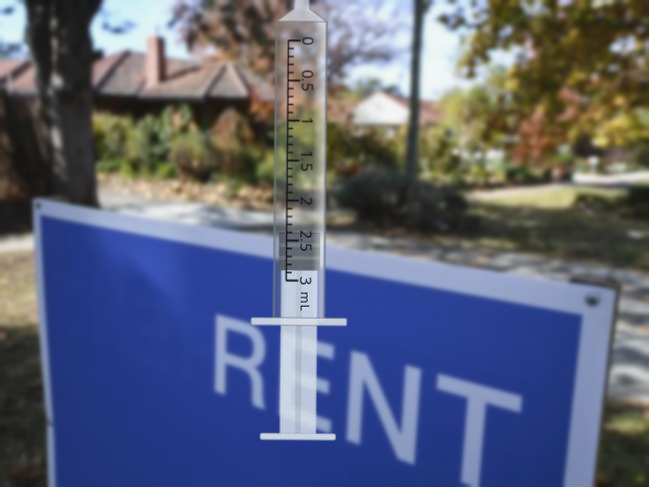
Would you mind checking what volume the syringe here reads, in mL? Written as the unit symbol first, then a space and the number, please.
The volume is mL 2.4
